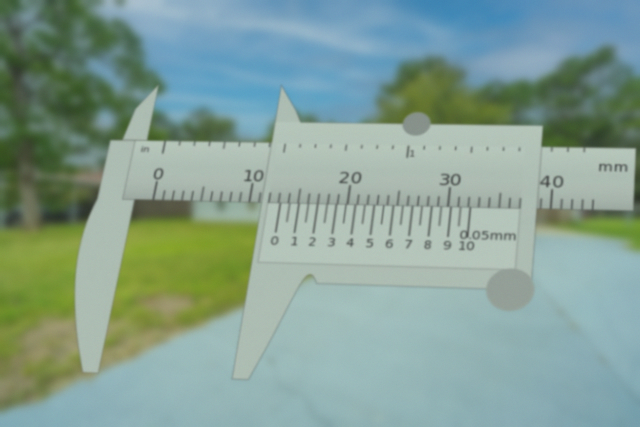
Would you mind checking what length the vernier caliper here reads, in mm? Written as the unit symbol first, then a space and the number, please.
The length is mm 13.2
